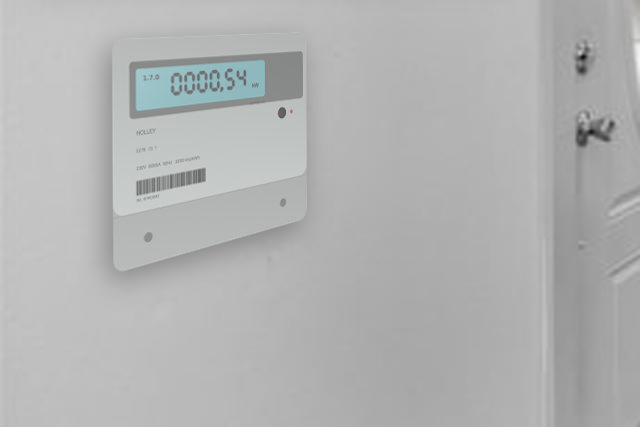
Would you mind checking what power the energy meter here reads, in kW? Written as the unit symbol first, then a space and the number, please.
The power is kW 0.54
